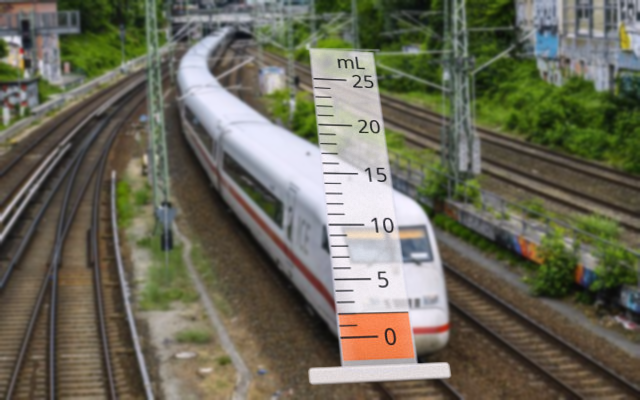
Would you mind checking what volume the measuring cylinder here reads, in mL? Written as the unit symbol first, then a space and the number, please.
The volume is mL 2
